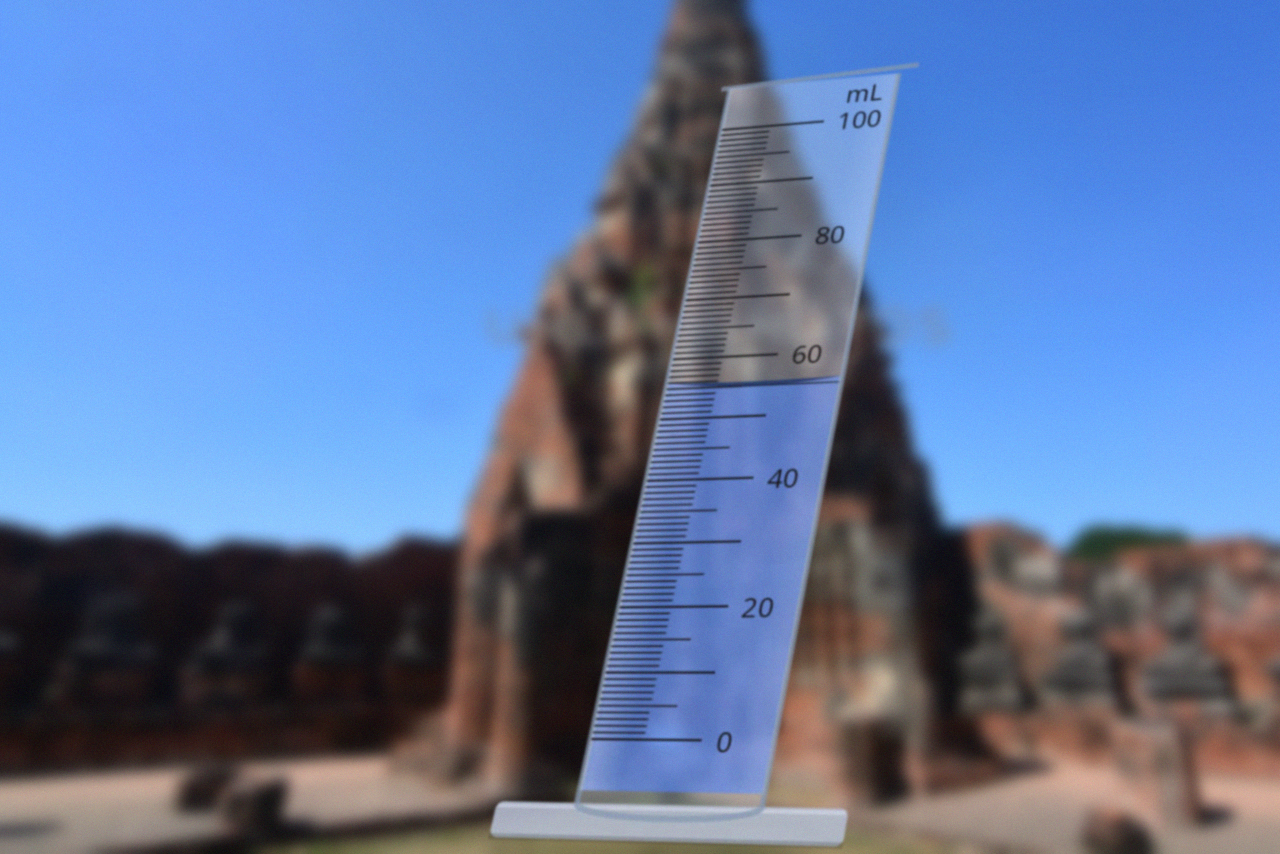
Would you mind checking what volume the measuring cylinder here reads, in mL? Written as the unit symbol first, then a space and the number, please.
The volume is mL 55
